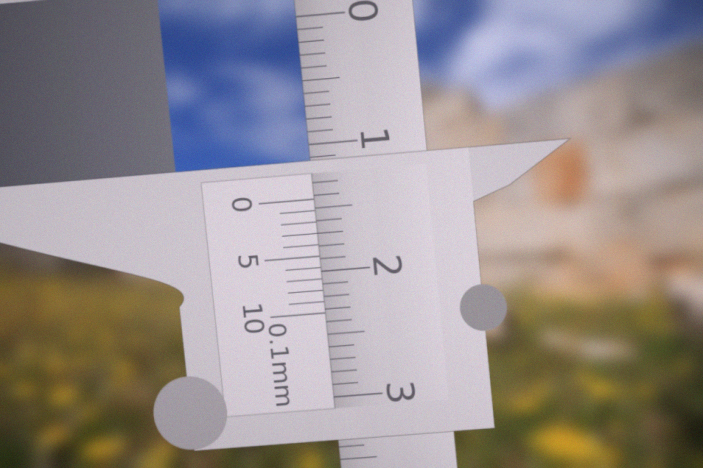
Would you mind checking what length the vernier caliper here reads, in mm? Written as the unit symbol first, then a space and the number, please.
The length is mm 14.3
